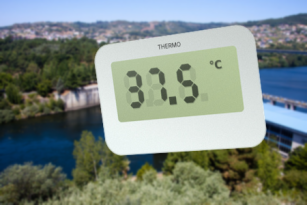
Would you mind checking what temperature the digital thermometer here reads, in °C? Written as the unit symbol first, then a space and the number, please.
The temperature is °C 37.5
